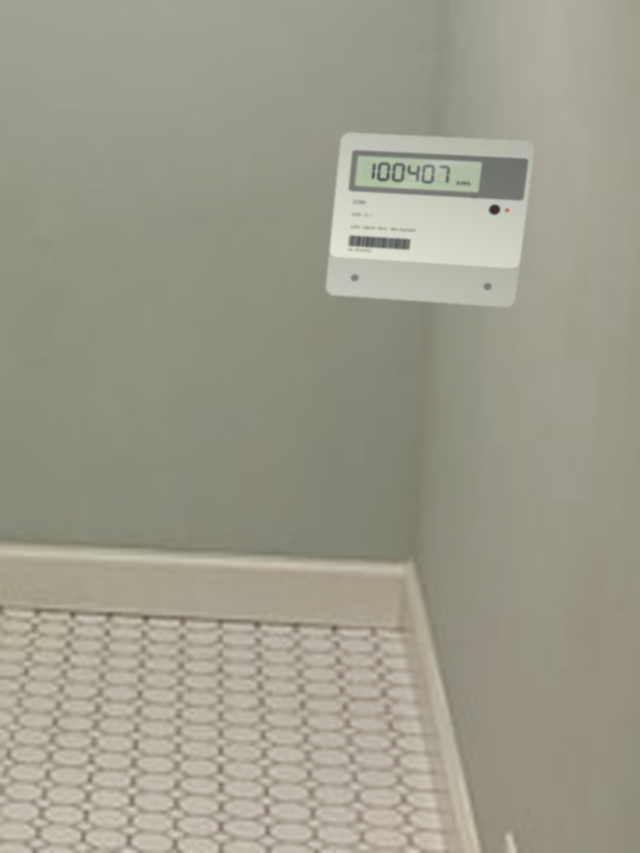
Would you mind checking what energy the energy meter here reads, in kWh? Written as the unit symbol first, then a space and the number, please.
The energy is kWh 100407
